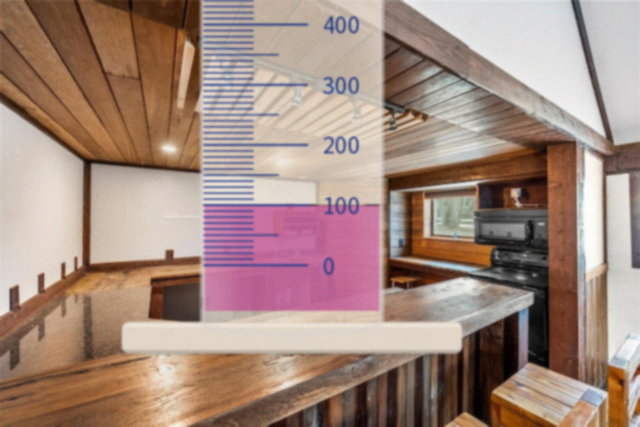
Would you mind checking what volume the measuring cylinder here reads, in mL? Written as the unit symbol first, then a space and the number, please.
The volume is mL 100
